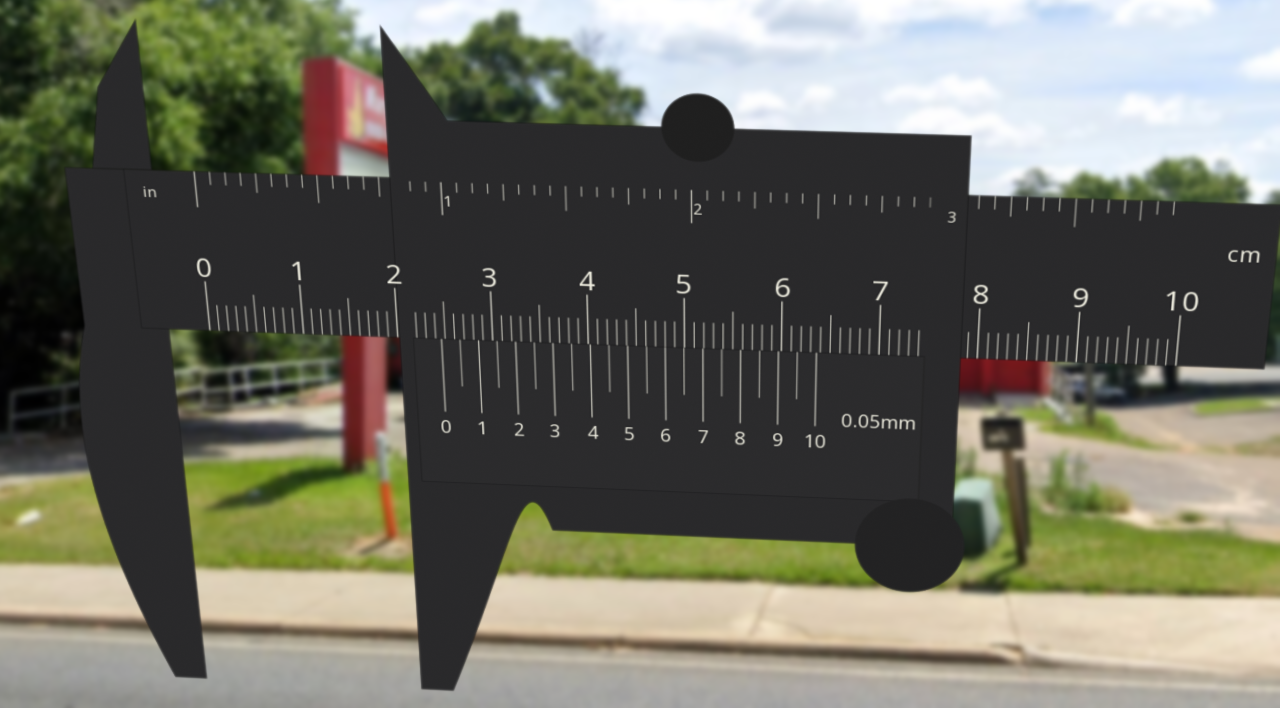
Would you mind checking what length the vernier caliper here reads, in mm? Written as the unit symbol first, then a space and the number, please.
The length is mm 24.6
